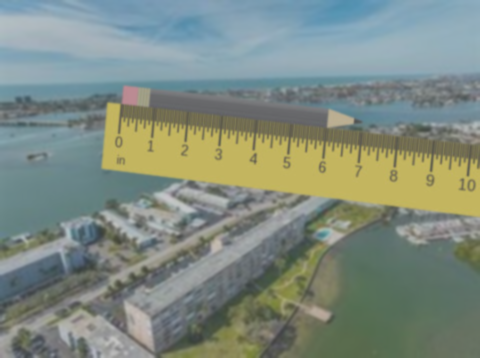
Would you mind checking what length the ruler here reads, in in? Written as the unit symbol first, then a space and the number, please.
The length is in 7
